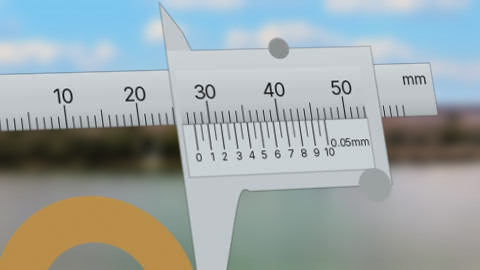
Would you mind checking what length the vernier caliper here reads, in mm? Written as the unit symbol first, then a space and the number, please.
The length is mm 27.8
